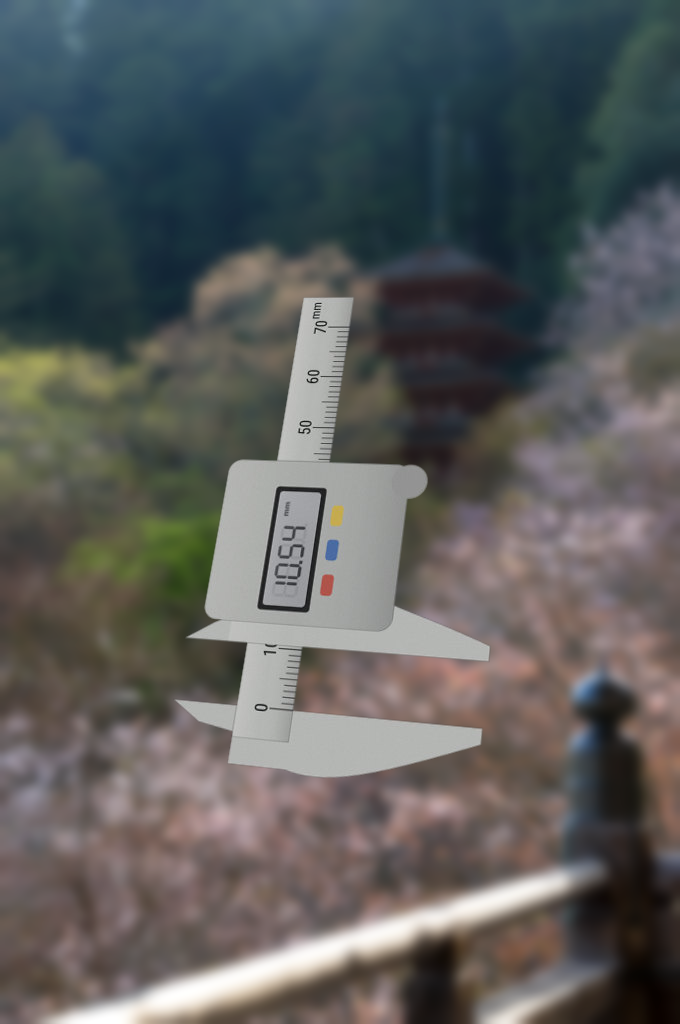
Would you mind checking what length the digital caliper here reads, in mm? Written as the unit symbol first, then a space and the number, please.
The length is mm 10.54
